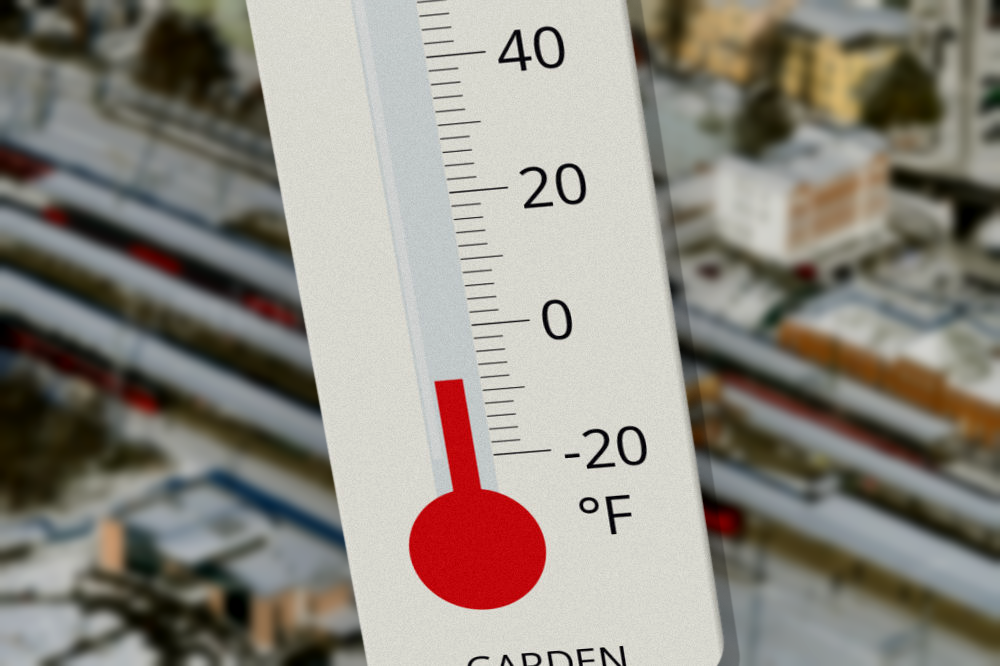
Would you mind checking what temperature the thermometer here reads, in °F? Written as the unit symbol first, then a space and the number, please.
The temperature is °F -8
